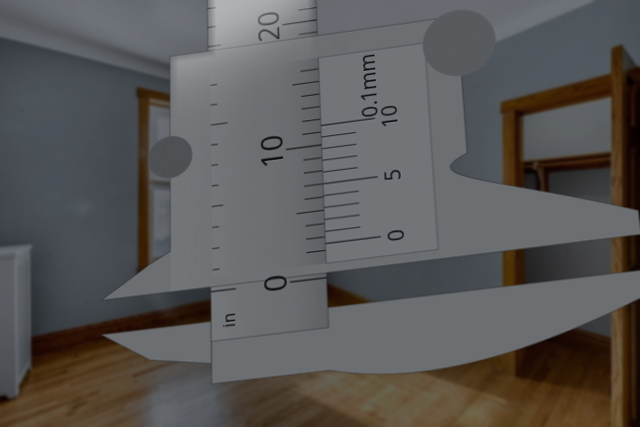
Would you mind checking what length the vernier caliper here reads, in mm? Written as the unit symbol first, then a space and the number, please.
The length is mm 2.5
